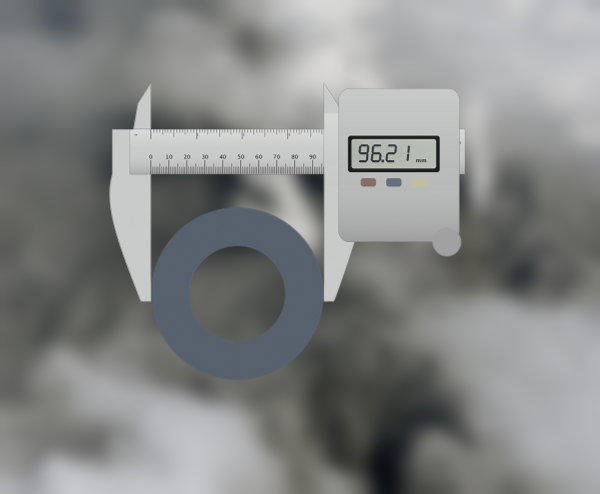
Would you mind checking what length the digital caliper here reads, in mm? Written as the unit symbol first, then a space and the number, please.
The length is mm 96.21
